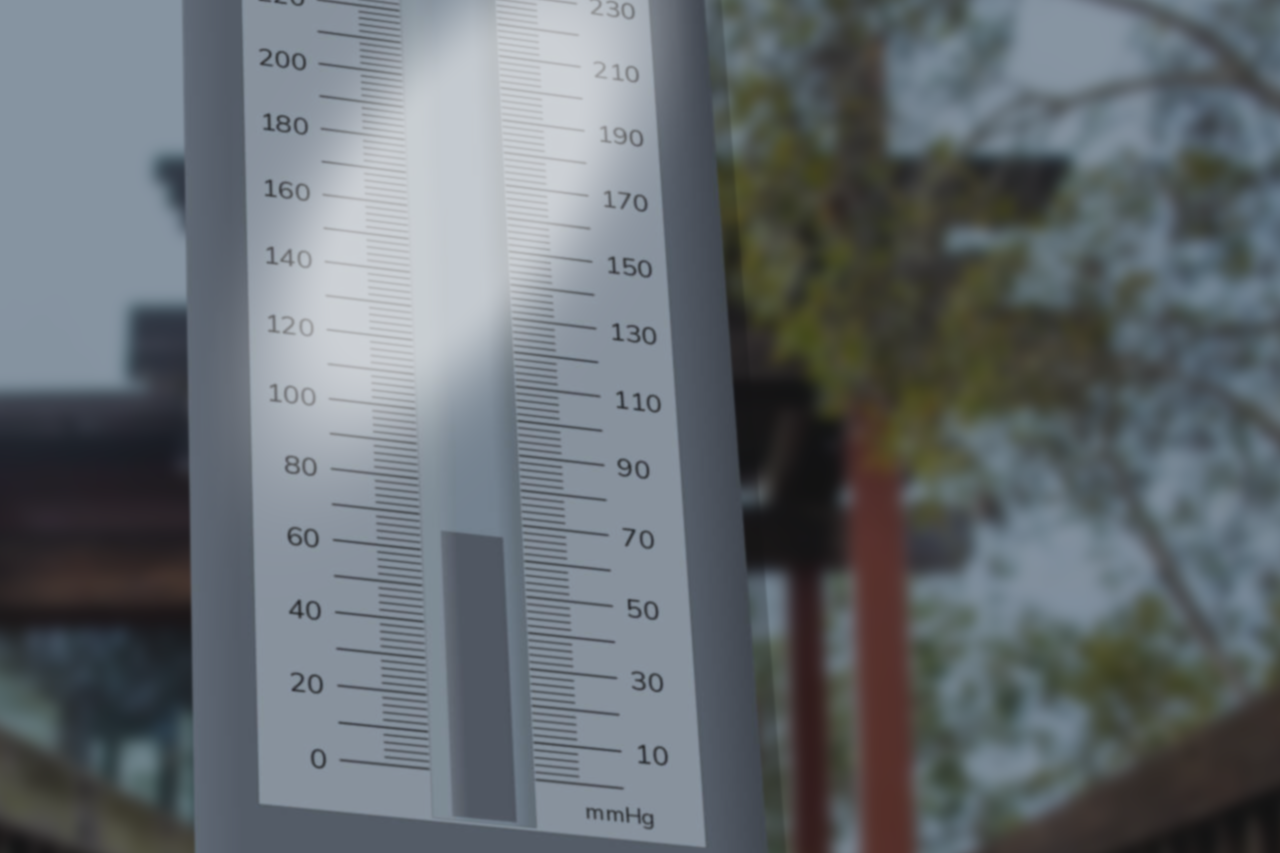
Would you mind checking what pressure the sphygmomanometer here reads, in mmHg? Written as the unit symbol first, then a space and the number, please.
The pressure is mmHg 66
